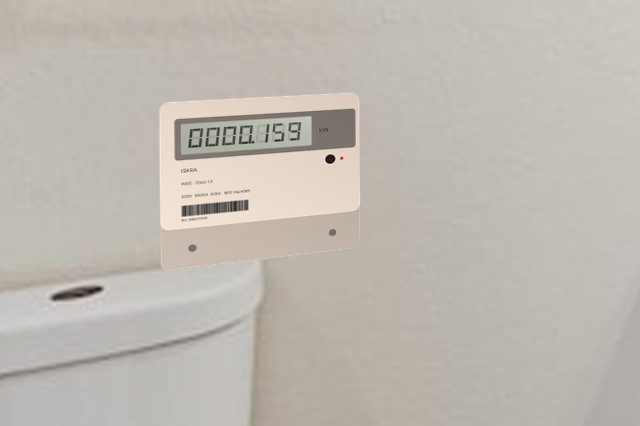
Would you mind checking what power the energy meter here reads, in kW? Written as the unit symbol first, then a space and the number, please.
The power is kW 0.159
